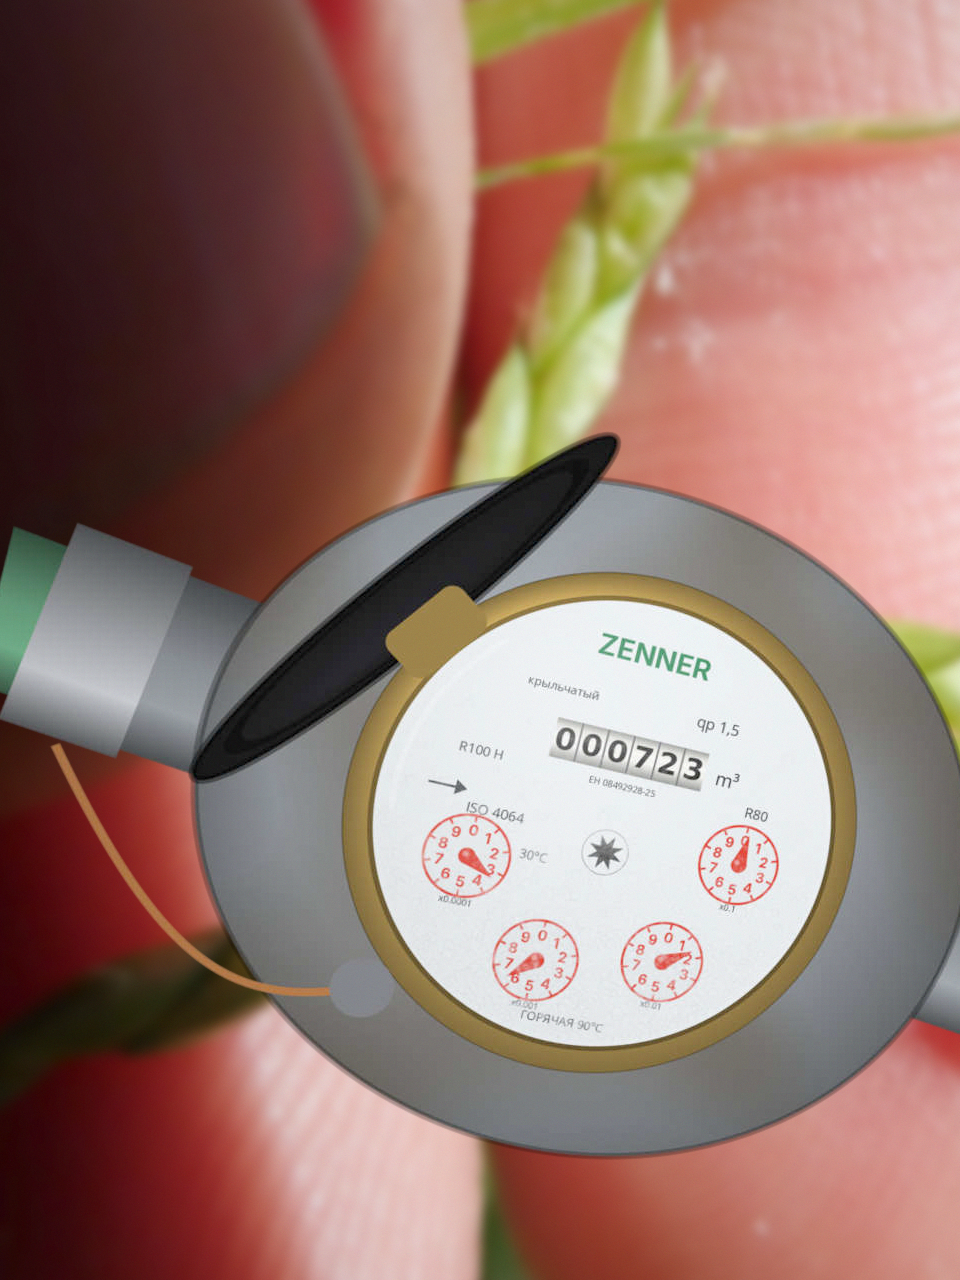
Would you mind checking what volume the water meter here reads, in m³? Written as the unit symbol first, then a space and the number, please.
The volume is m³ 723.0163
